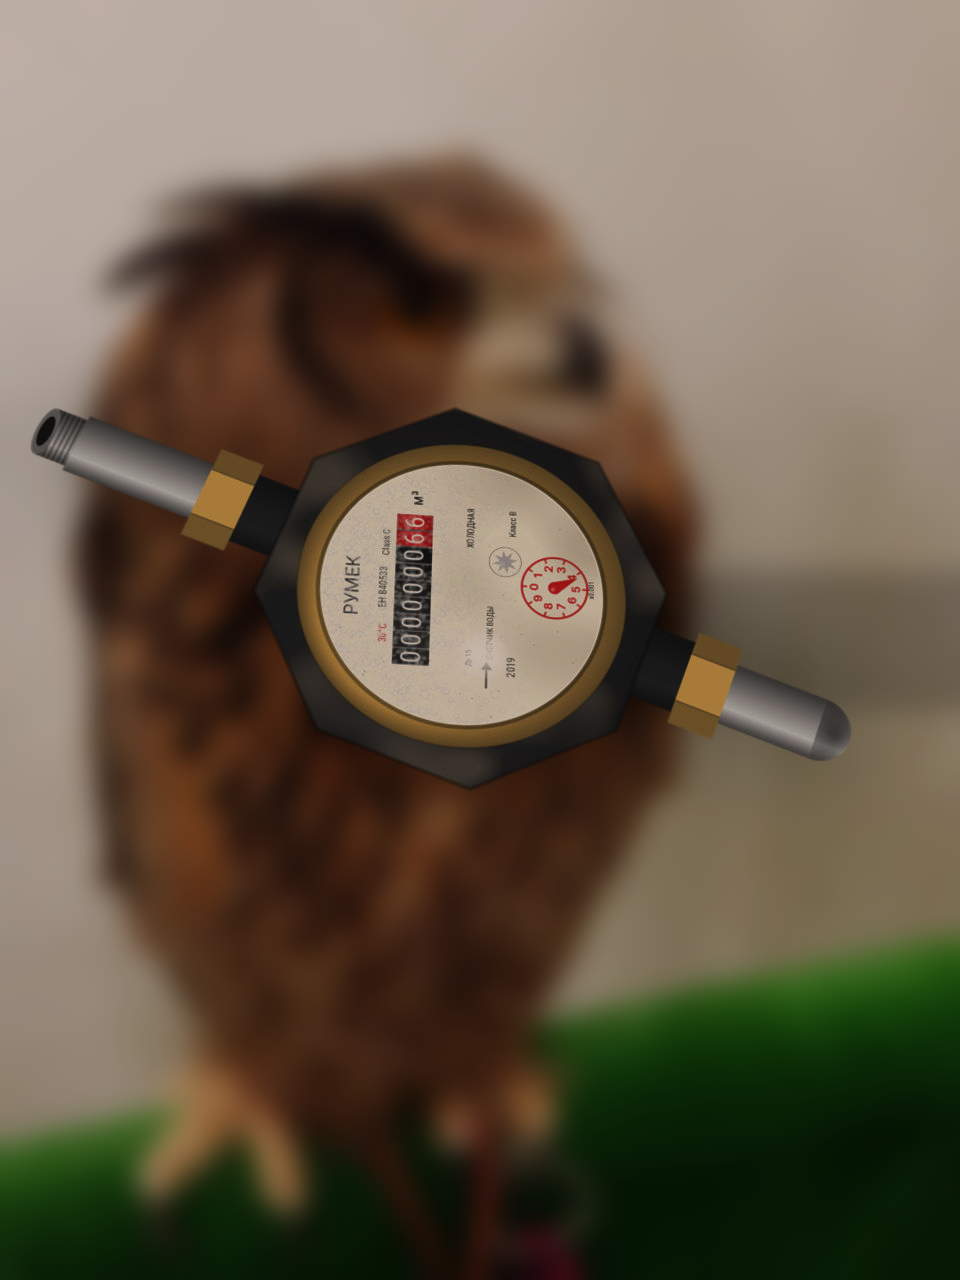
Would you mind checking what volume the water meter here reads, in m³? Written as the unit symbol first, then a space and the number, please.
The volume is m³ 0.664
